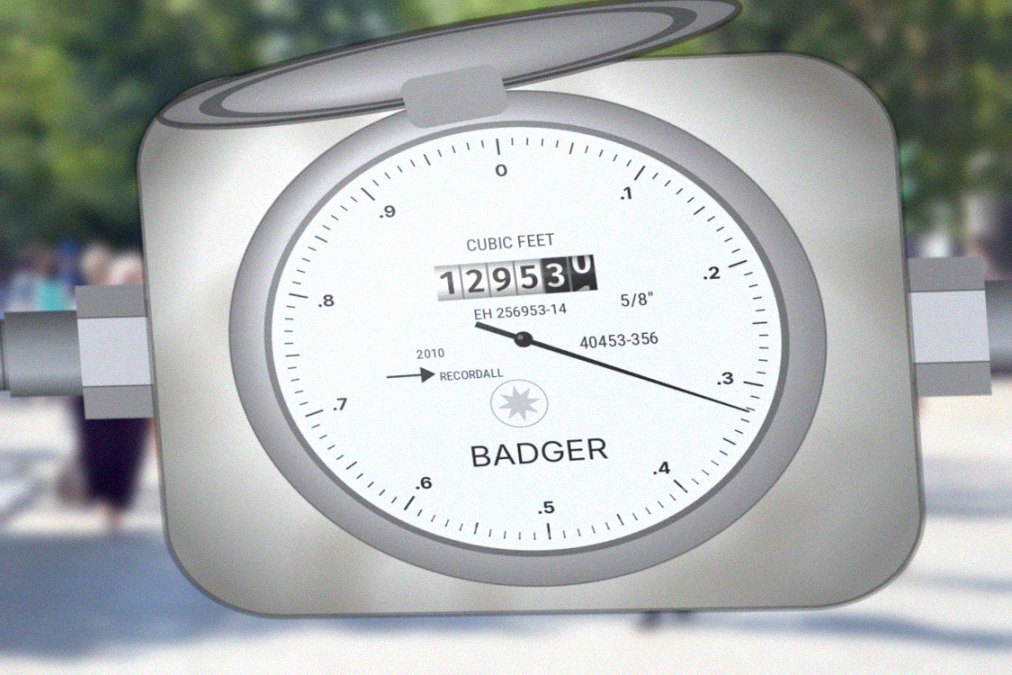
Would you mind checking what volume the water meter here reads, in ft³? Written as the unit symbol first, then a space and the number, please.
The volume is ft³ 129530.32
